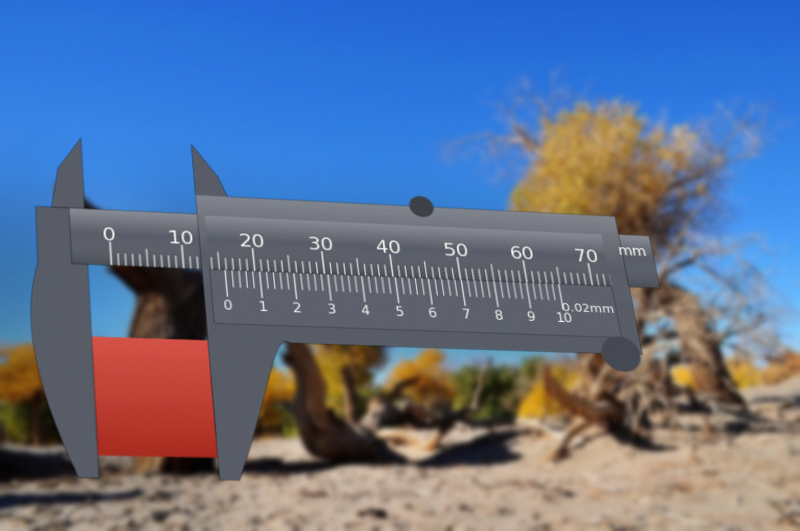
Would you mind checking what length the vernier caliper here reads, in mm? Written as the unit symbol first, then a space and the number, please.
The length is mm 15.8
